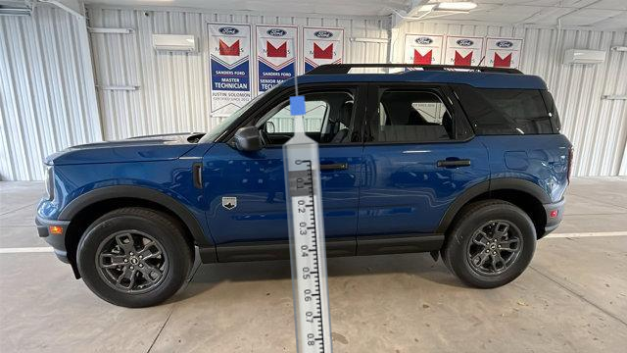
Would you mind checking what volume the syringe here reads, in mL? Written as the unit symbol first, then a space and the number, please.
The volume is mL 0.04
